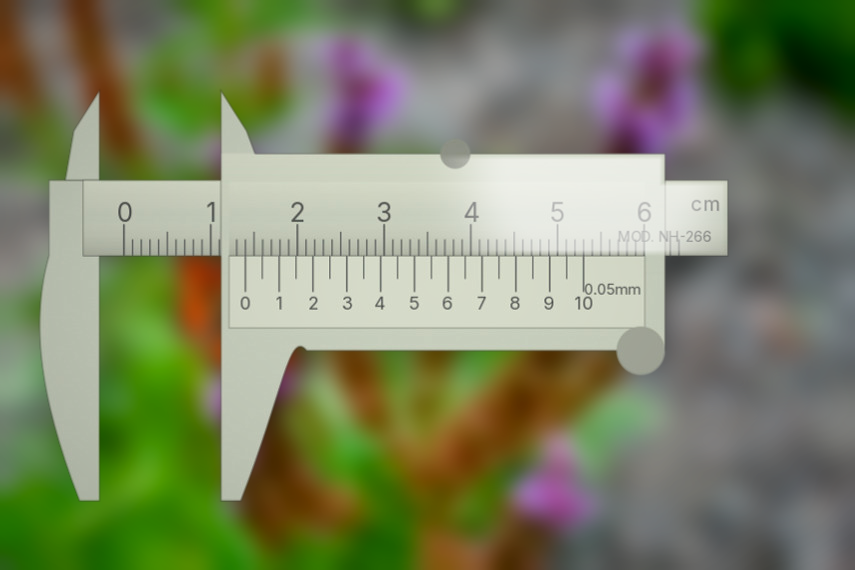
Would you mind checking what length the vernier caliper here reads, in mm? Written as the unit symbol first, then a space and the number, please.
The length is mm 14.0
